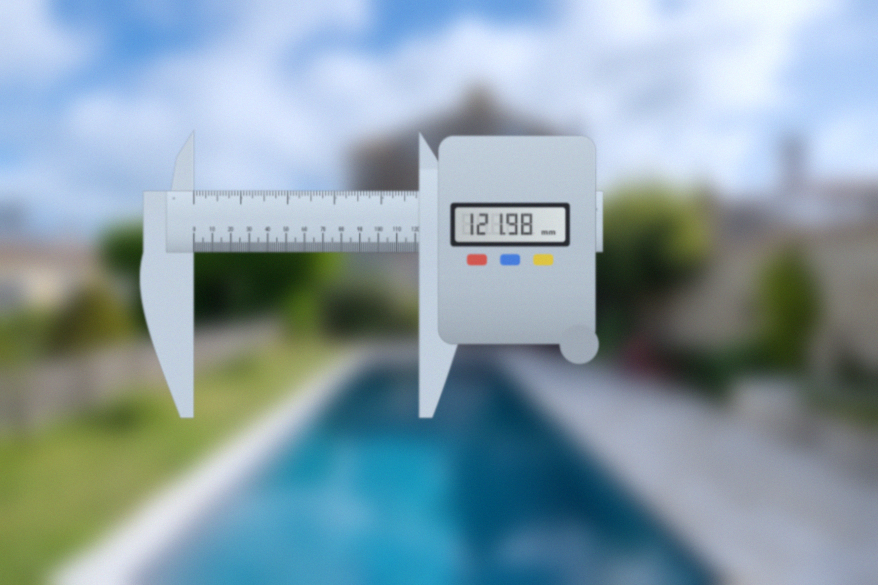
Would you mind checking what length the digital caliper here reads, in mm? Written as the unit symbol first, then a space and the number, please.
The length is mm 121.98
